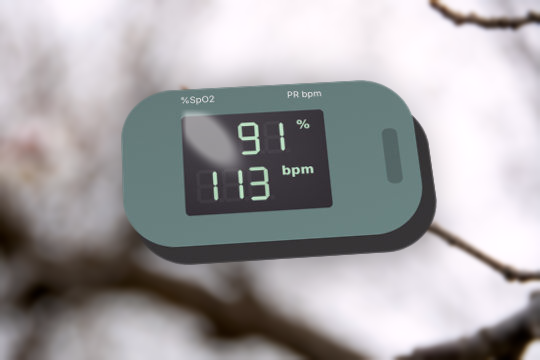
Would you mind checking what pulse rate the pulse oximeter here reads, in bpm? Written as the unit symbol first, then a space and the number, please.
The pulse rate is bpm 113
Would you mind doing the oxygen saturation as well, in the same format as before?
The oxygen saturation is % 91
